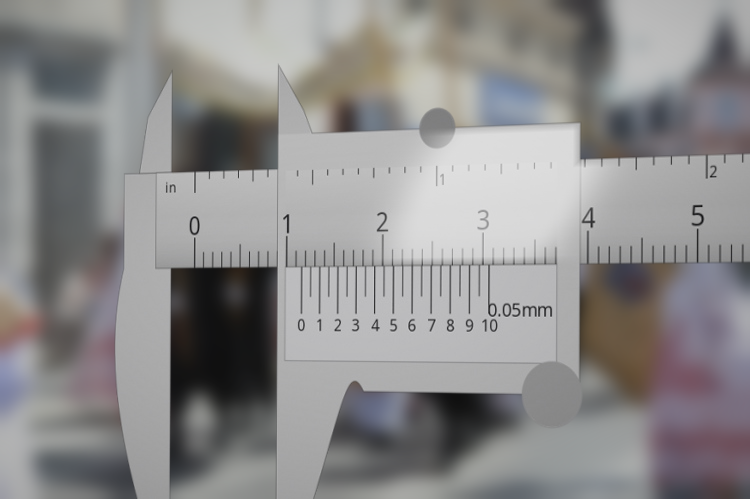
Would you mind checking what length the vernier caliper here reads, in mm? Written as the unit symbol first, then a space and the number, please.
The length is mm 11.6
